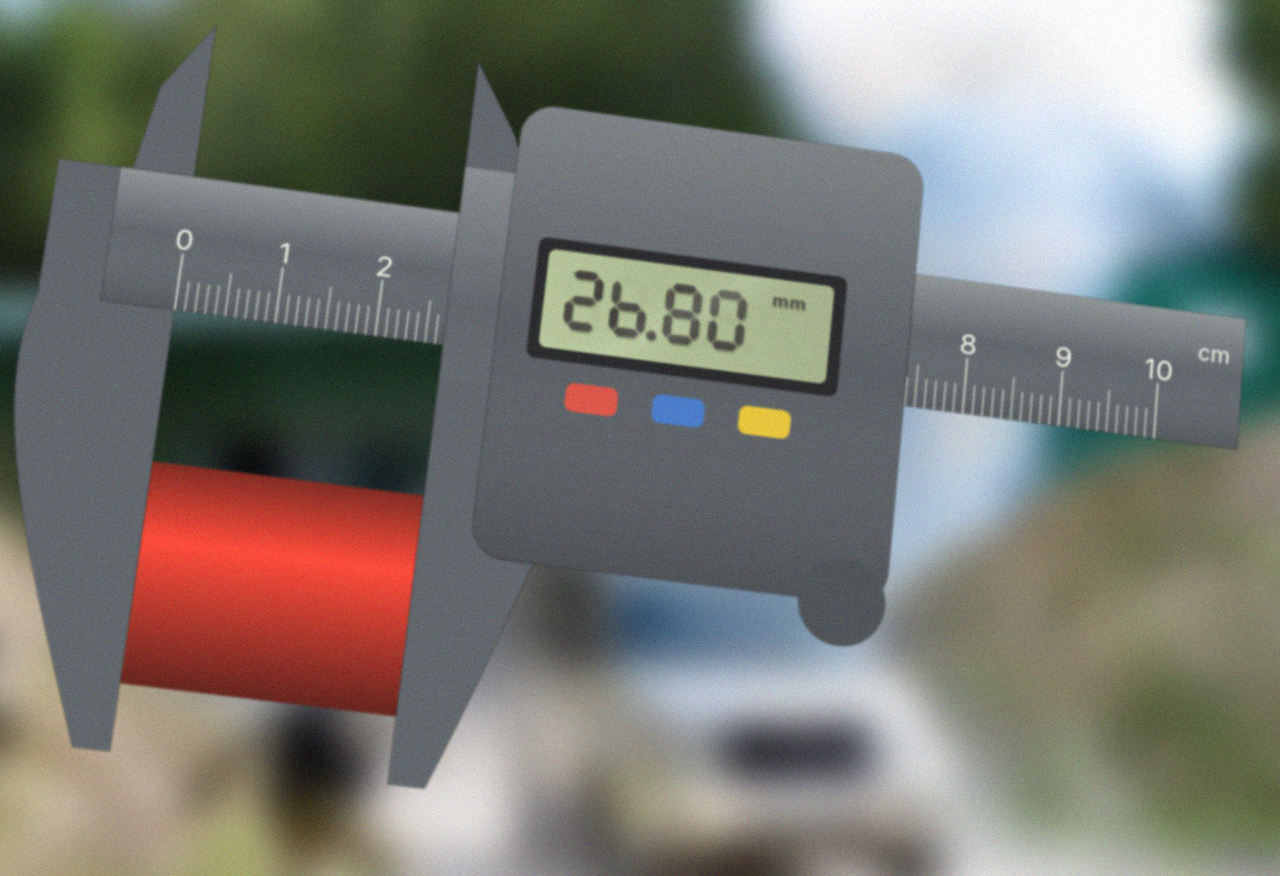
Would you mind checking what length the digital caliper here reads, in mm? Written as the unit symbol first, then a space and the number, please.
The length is mm 26.80
